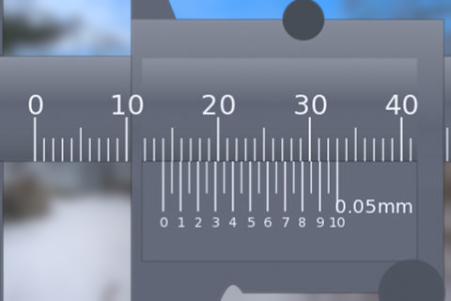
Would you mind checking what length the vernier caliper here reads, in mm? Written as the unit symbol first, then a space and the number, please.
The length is mm 14.0
